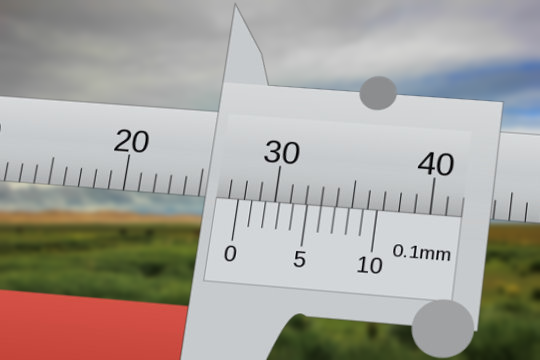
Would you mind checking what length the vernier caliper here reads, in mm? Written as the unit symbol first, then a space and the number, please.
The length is mm 27.6
